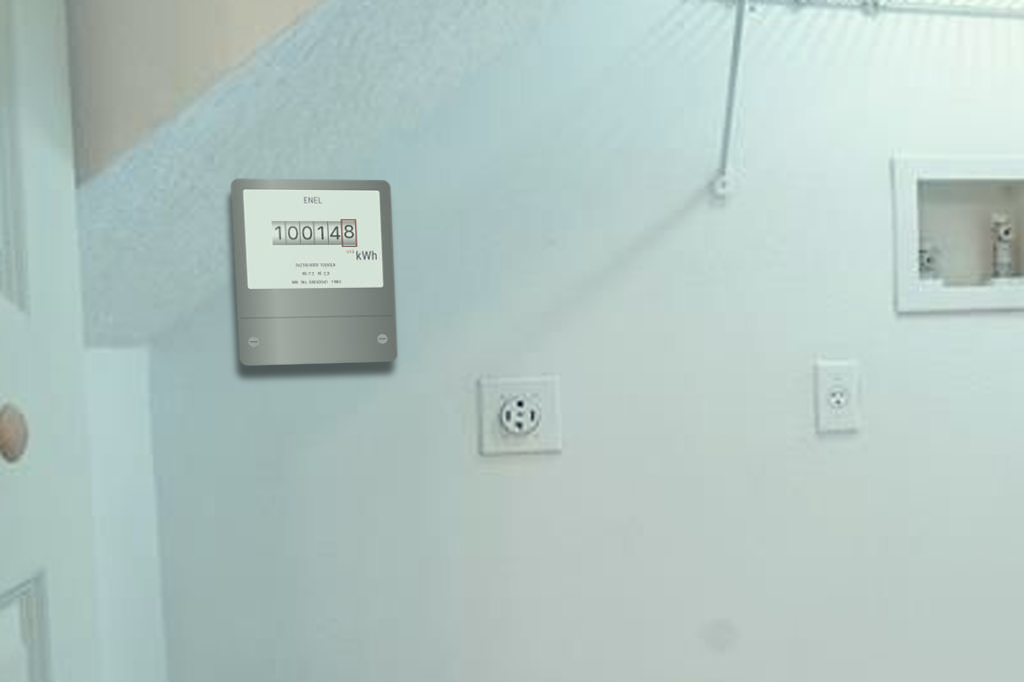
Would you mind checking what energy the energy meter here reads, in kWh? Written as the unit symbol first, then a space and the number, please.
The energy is kWh 10014.8
